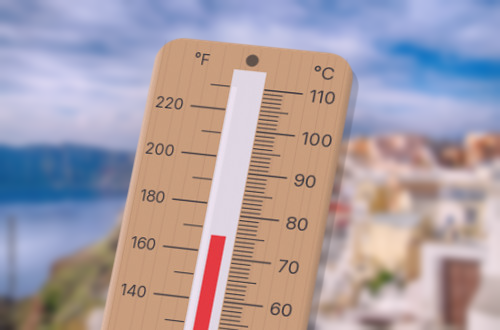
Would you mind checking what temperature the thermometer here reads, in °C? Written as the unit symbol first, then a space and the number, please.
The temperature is °C 75
